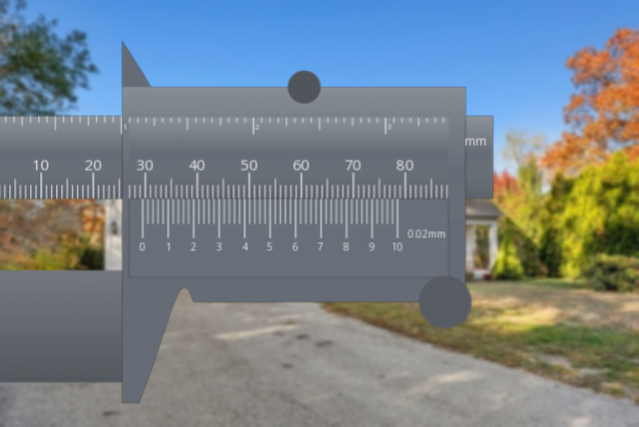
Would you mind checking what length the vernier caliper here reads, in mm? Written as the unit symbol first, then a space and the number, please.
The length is mm 29.5
